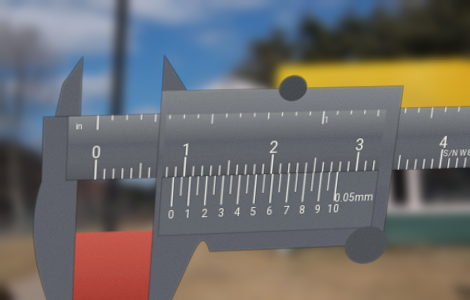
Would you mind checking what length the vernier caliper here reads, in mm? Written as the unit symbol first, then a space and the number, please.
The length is mm 8.8
